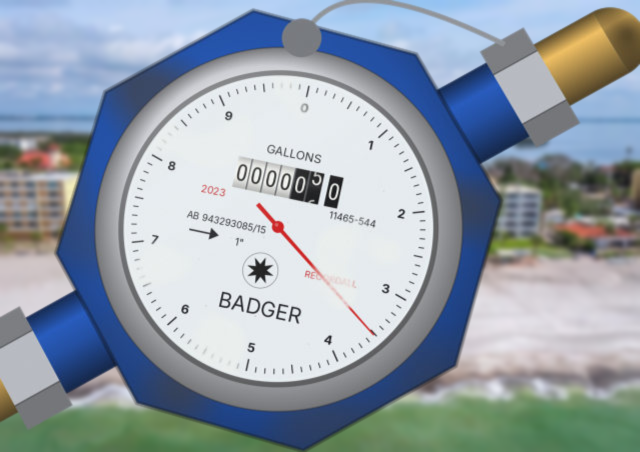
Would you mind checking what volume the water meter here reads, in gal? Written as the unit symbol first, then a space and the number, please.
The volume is gal 53.5
